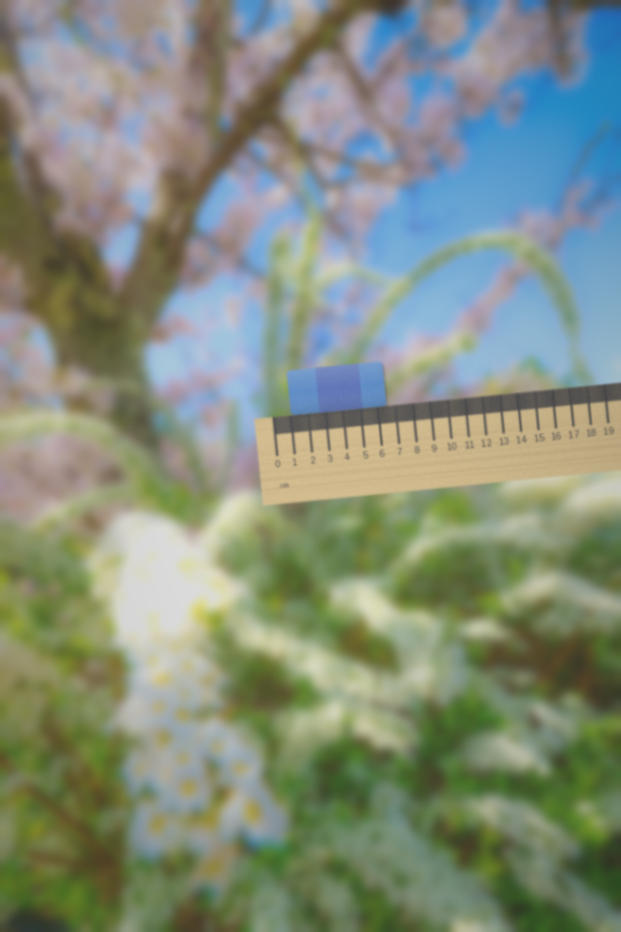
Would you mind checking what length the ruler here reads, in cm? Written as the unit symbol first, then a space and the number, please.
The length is cm 5.5
